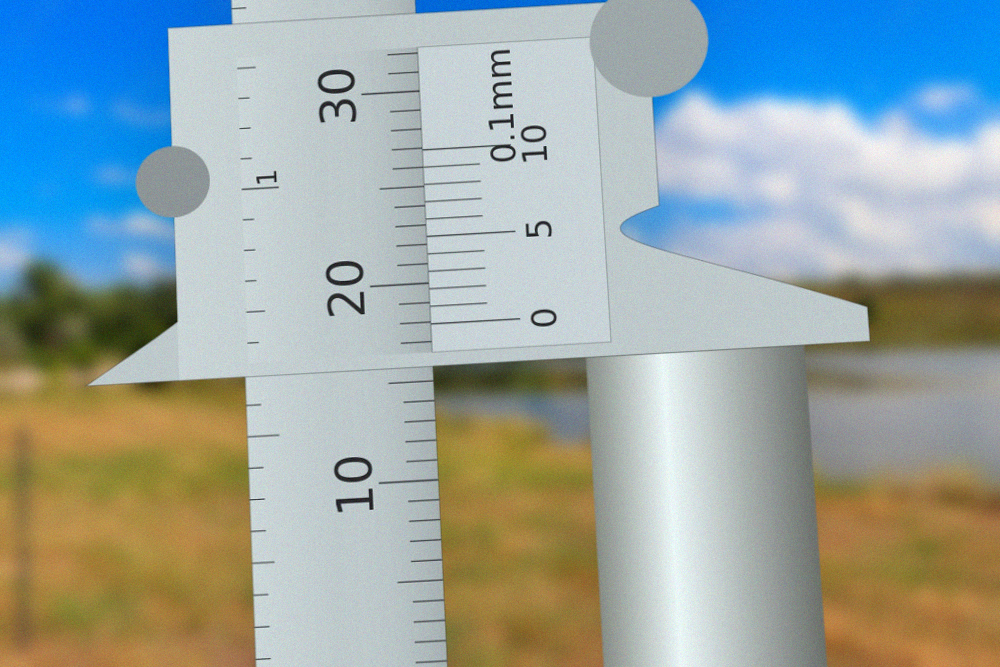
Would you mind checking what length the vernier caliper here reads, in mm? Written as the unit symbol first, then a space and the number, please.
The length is mm 17.9
